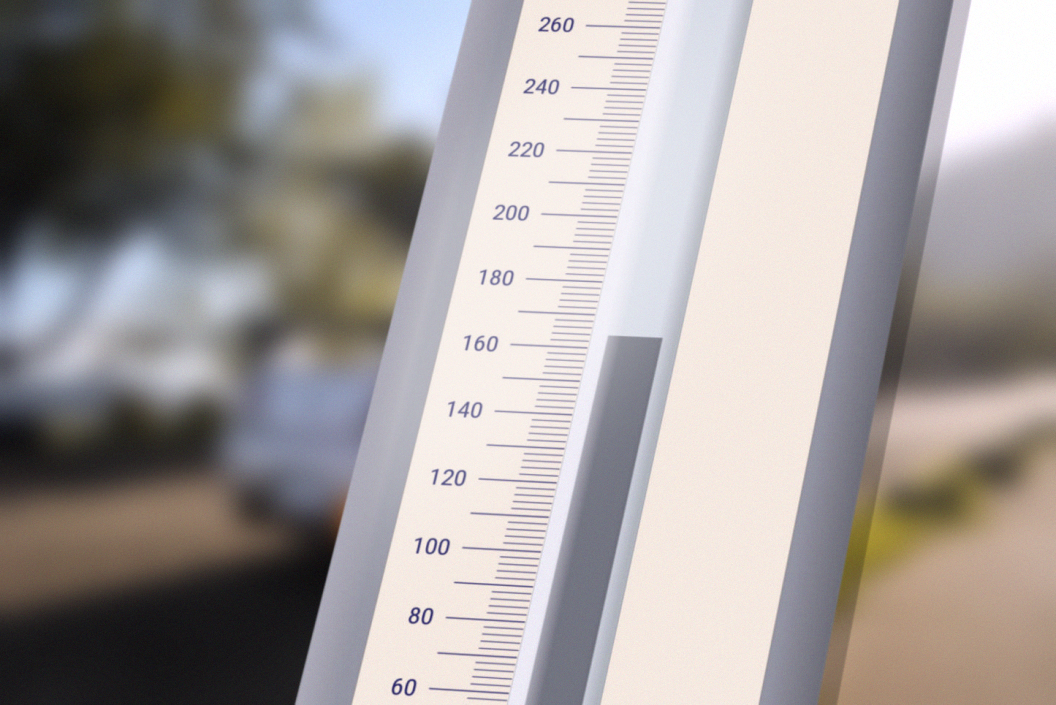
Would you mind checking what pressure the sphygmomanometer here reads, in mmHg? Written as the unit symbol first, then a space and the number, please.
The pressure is mmHg 164
